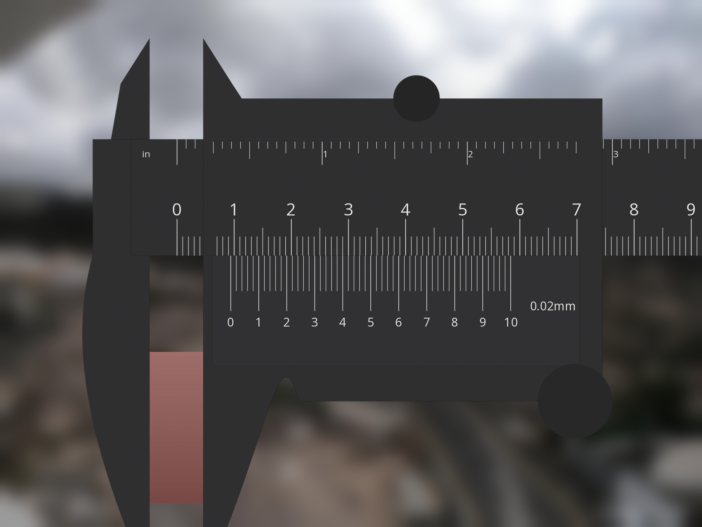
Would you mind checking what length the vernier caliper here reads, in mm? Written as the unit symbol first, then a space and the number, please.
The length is mm 9.4
